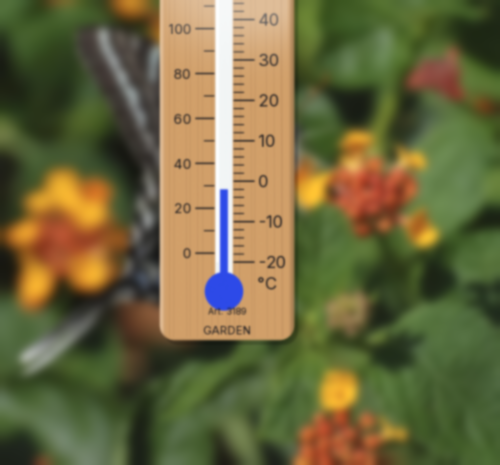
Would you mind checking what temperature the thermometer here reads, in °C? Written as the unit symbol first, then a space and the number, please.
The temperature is °C -2
